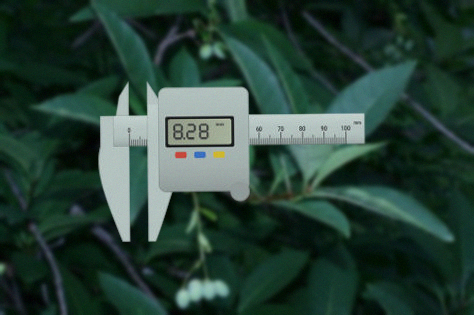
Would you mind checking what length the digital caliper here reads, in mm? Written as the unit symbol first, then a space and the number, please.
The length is mm 8.28
